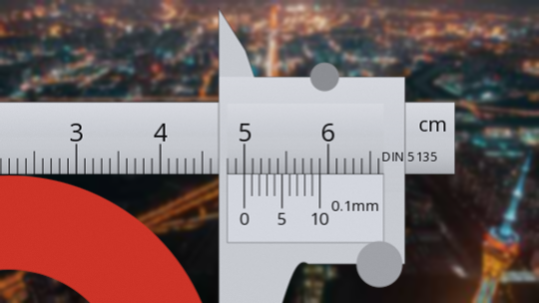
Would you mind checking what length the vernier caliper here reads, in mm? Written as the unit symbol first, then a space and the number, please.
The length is mm 50.0
